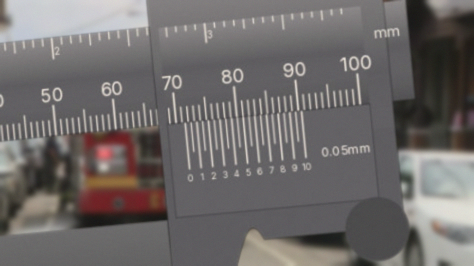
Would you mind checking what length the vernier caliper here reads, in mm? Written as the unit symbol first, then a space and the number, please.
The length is mm 71.5
